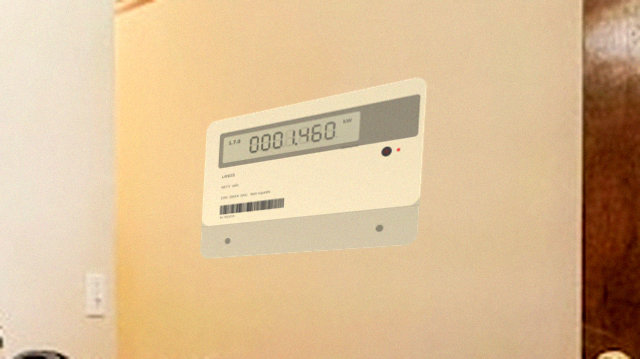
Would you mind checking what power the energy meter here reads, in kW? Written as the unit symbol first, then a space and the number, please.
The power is kW 1.460
